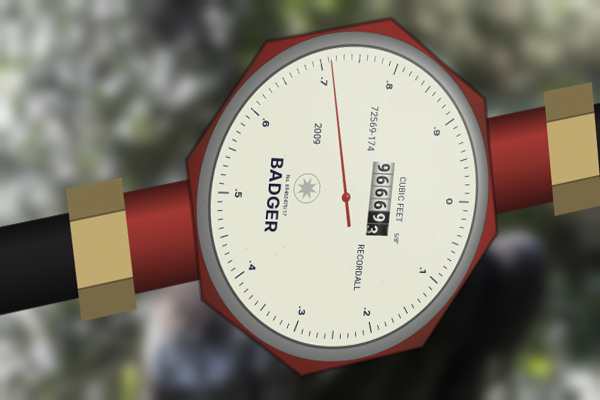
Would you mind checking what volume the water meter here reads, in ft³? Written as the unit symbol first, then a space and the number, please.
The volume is ft³ 966692.71
